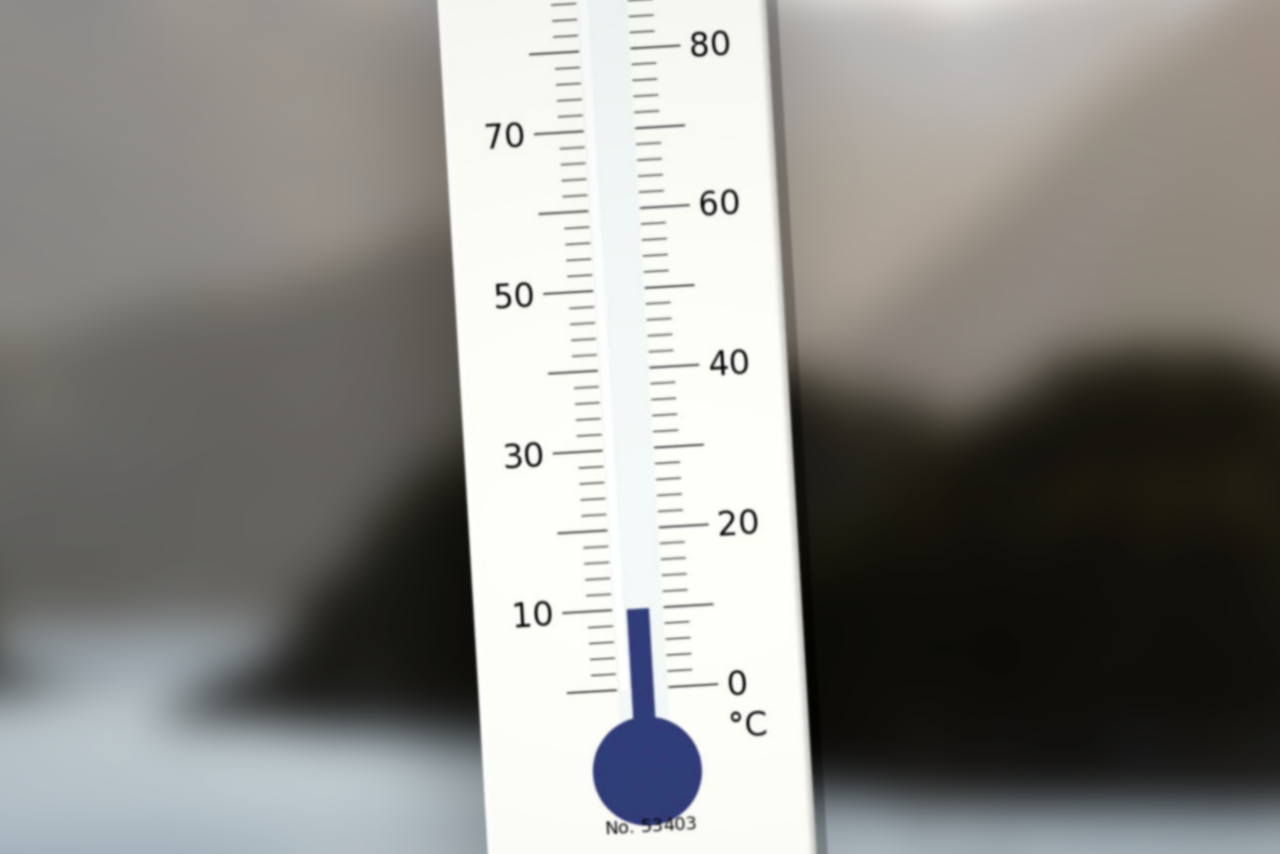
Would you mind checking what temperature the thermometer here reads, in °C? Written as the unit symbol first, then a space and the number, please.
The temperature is °C 10
